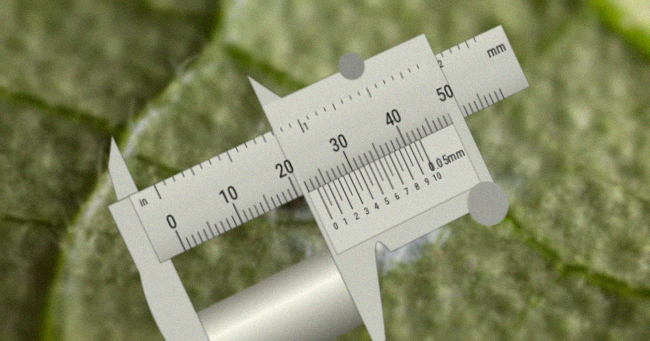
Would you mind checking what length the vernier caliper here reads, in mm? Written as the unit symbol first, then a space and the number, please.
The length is mm 23.5
